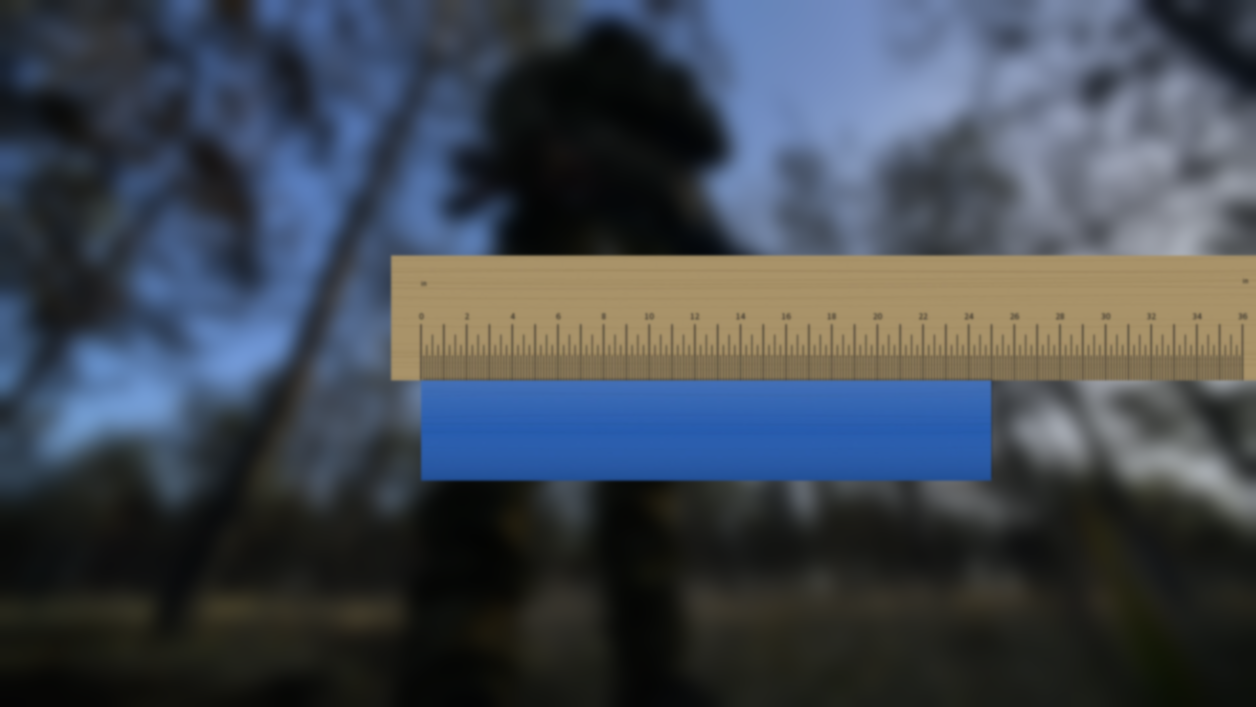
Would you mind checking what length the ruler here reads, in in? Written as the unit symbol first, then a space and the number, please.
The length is in 25
